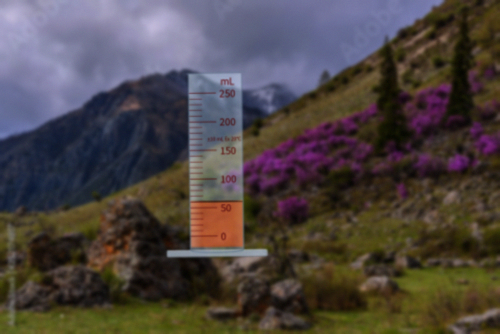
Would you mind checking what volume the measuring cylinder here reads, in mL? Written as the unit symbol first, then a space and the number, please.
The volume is mL 60
